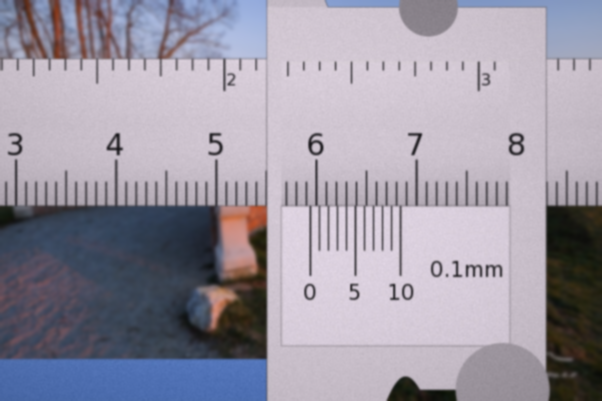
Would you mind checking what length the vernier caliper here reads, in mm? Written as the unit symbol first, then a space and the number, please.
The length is mm 59.4
